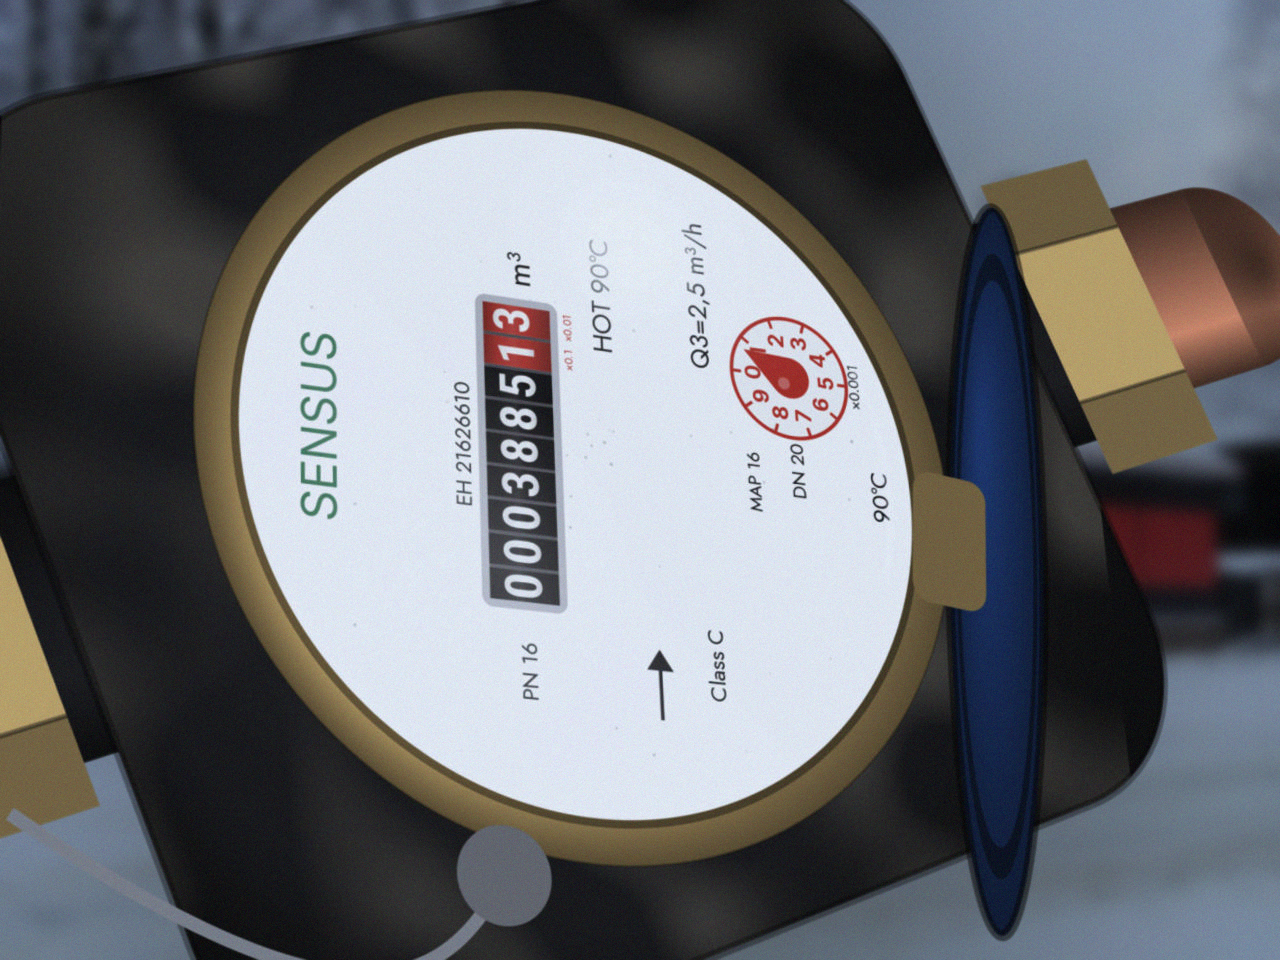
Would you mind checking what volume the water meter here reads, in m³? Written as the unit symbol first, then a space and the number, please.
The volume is m³ 3885.130
